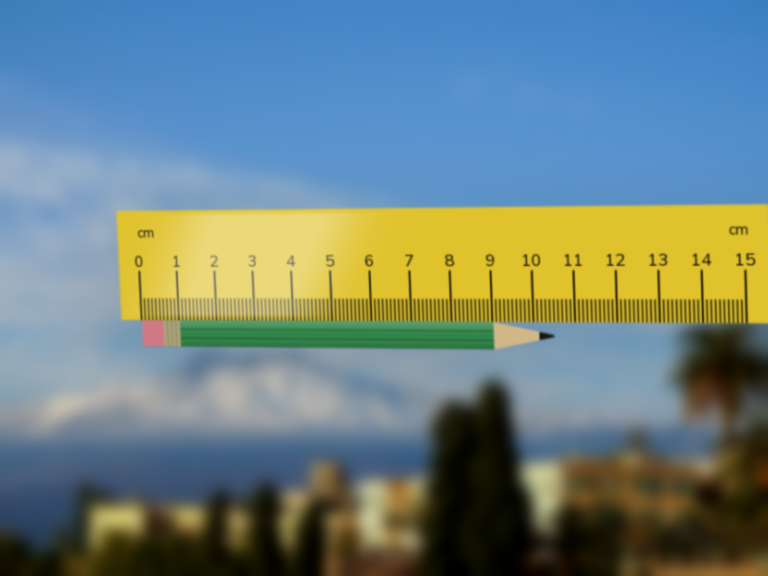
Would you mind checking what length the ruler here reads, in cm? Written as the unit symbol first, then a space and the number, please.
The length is cm 10.5
